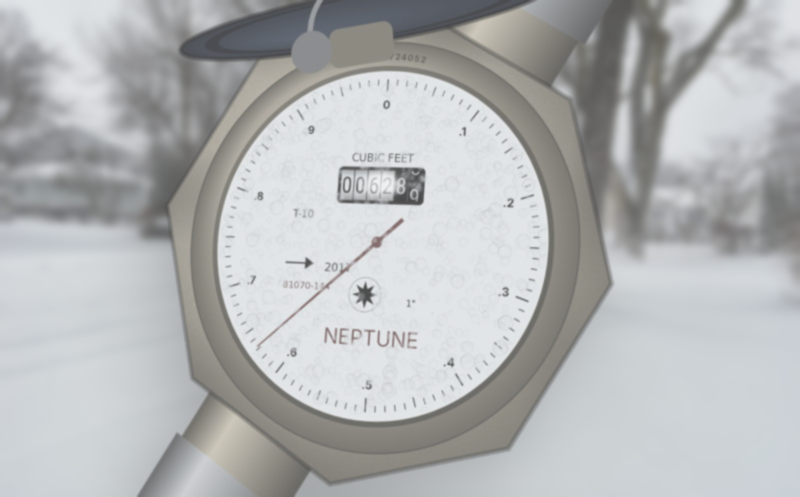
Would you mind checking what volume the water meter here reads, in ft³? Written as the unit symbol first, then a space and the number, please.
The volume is ft³ 6288.63
